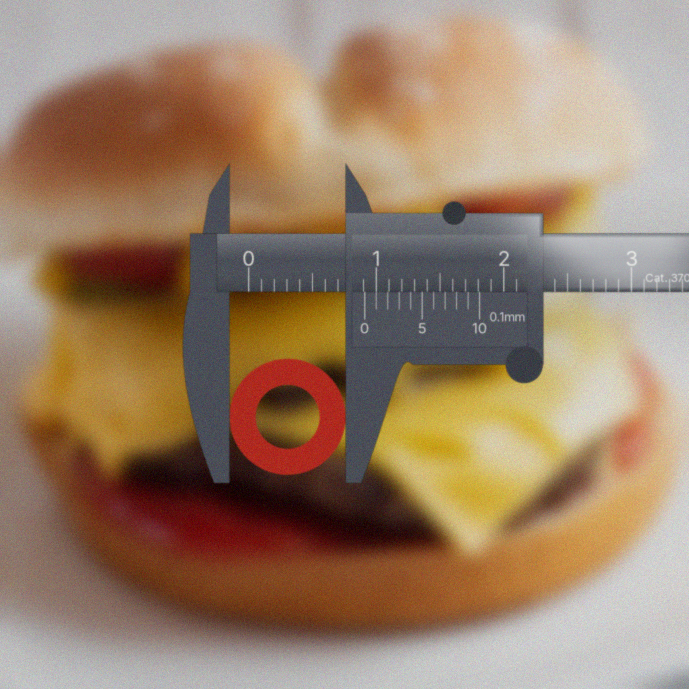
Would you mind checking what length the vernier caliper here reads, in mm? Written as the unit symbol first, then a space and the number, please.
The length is mm 9.1
